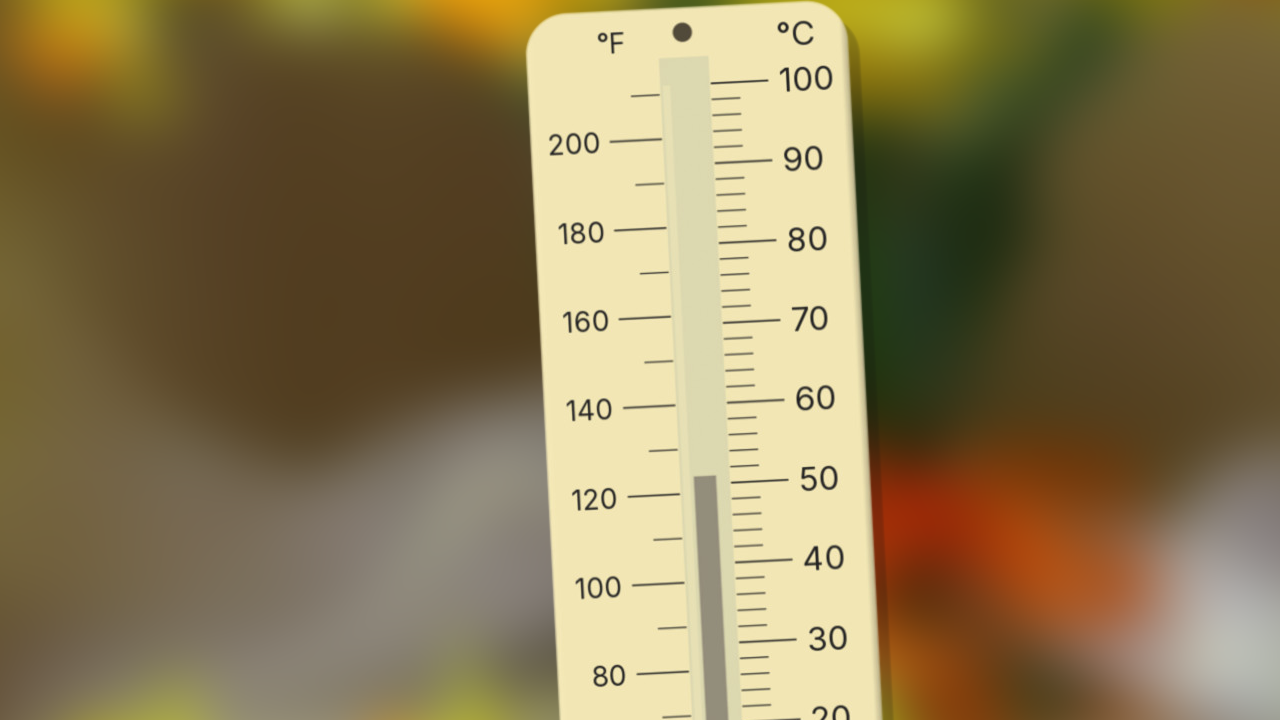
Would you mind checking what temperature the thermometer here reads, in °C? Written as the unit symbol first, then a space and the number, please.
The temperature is °C 51
